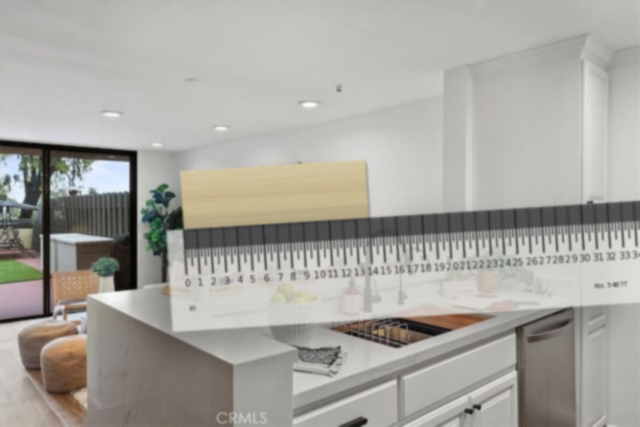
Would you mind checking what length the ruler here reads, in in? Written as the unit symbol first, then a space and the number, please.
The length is in 14
